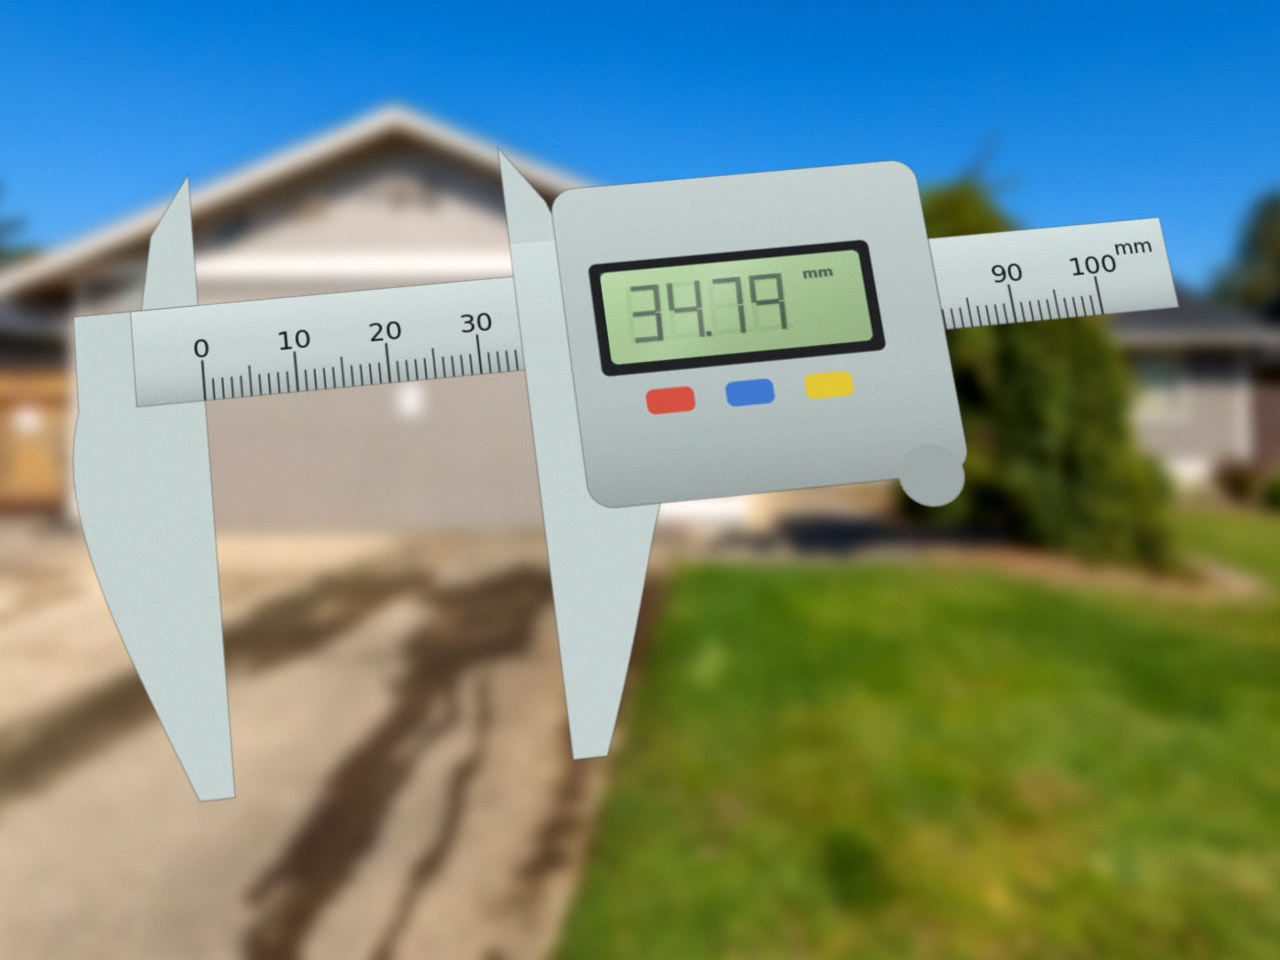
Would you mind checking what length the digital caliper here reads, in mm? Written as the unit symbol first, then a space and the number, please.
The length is mm 34.79
